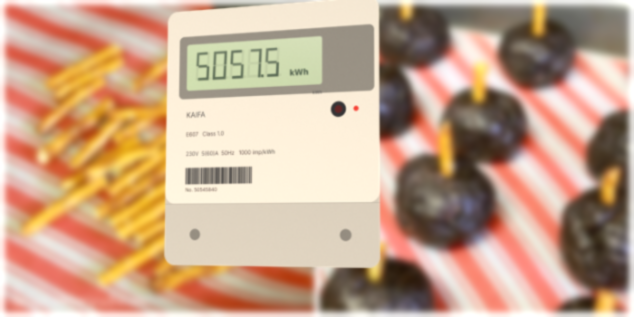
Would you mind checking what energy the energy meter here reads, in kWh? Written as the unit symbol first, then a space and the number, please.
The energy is kWh 5057.5
